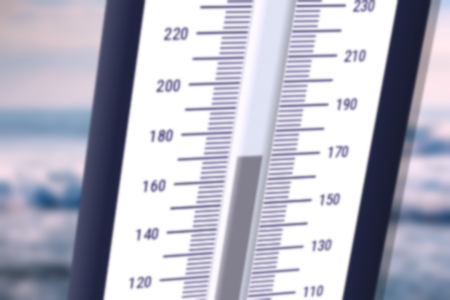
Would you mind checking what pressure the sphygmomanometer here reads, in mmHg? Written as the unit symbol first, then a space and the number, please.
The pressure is mmHg 170
